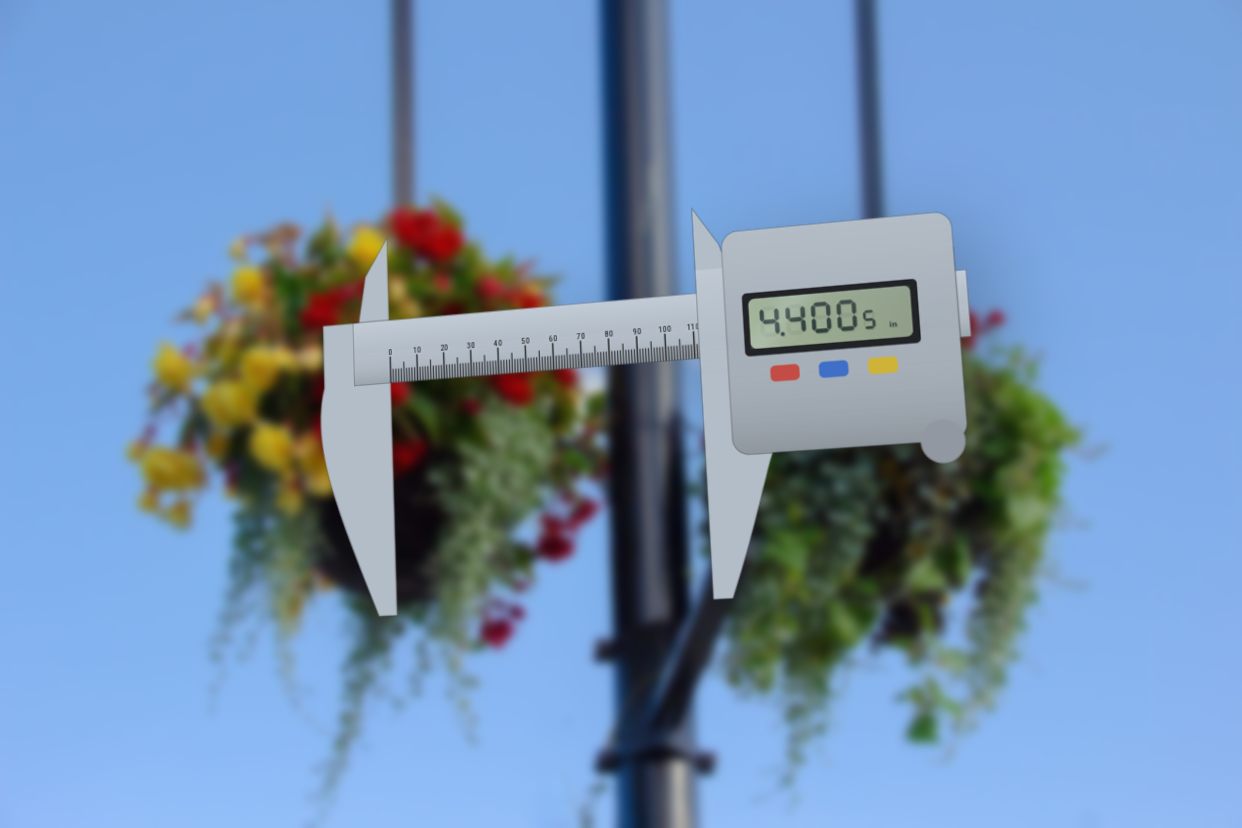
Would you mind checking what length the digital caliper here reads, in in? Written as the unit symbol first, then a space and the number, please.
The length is in 4.4005
